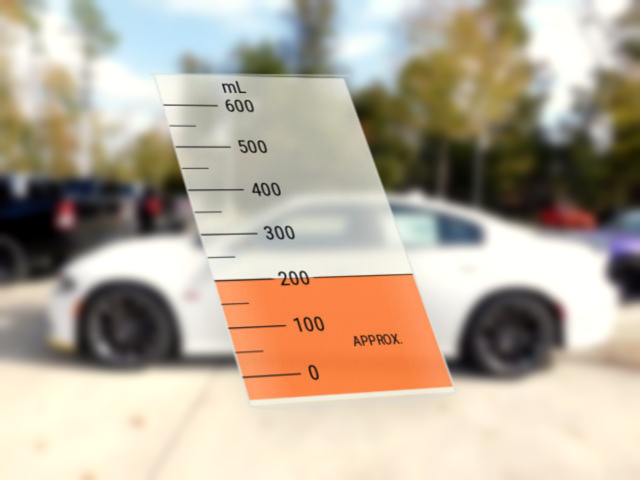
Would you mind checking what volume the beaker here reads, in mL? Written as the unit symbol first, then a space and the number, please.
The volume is mL 200
